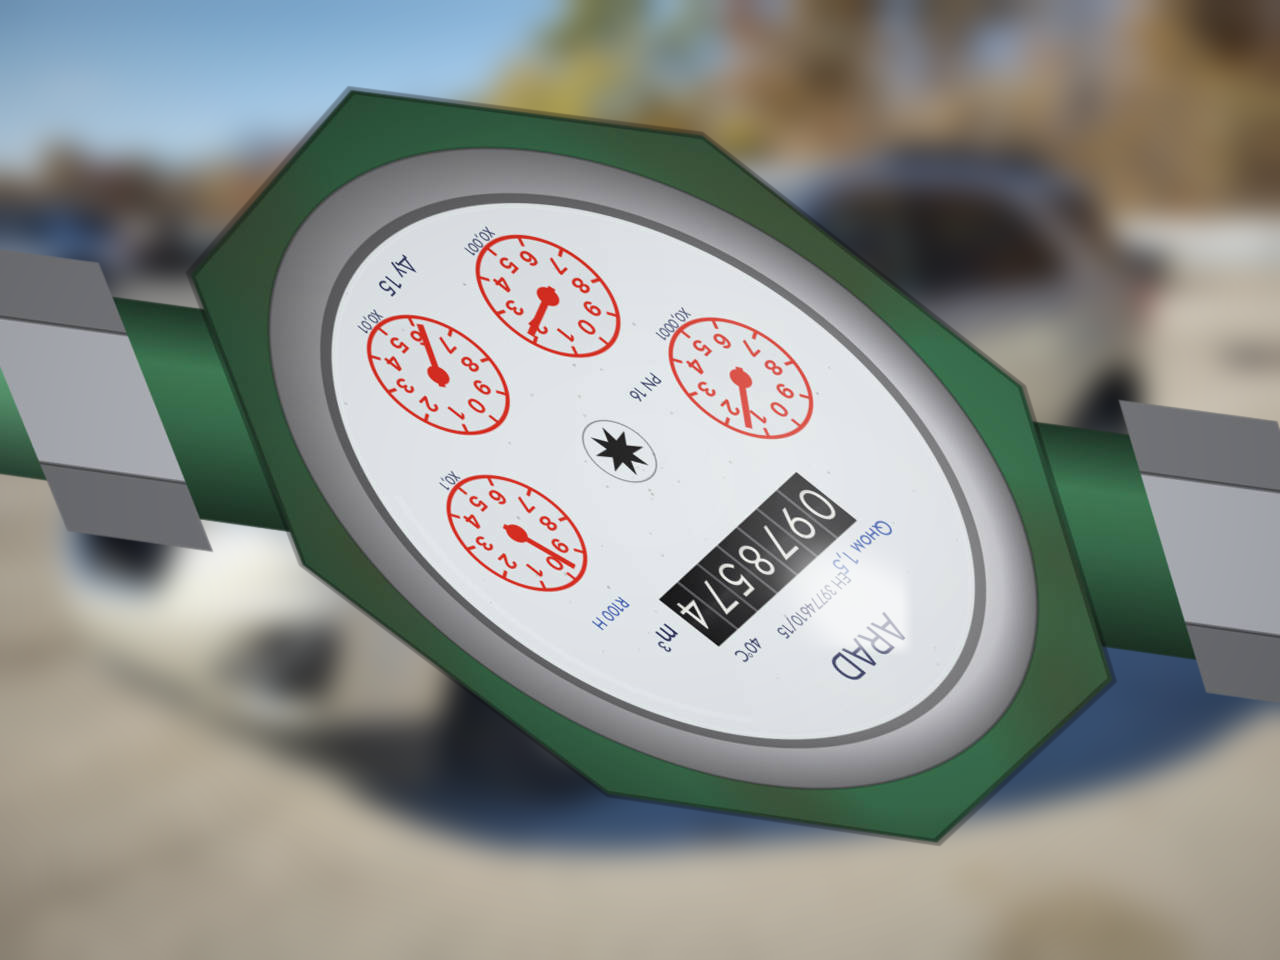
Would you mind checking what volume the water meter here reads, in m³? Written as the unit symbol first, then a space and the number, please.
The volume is m³ 978573.9621
